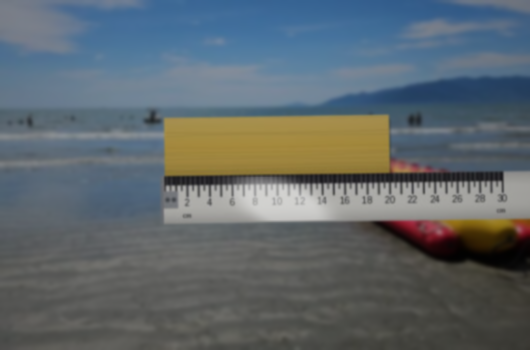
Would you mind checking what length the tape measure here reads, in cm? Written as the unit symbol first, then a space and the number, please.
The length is cm 20
